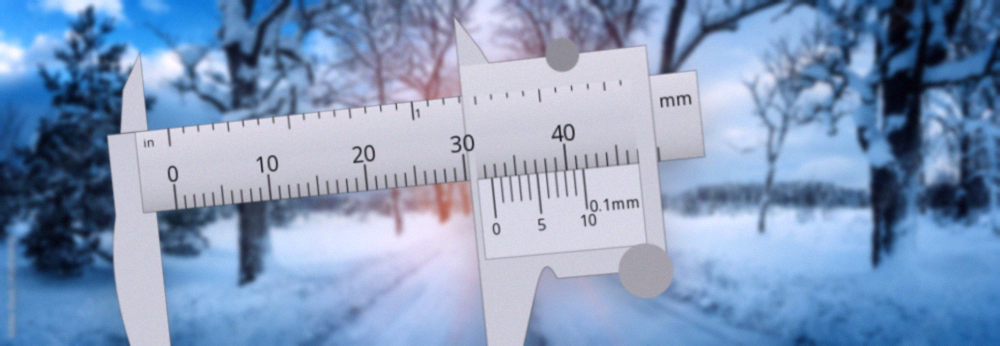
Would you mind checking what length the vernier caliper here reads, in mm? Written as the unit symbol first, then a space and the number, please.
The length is mm 32.6
